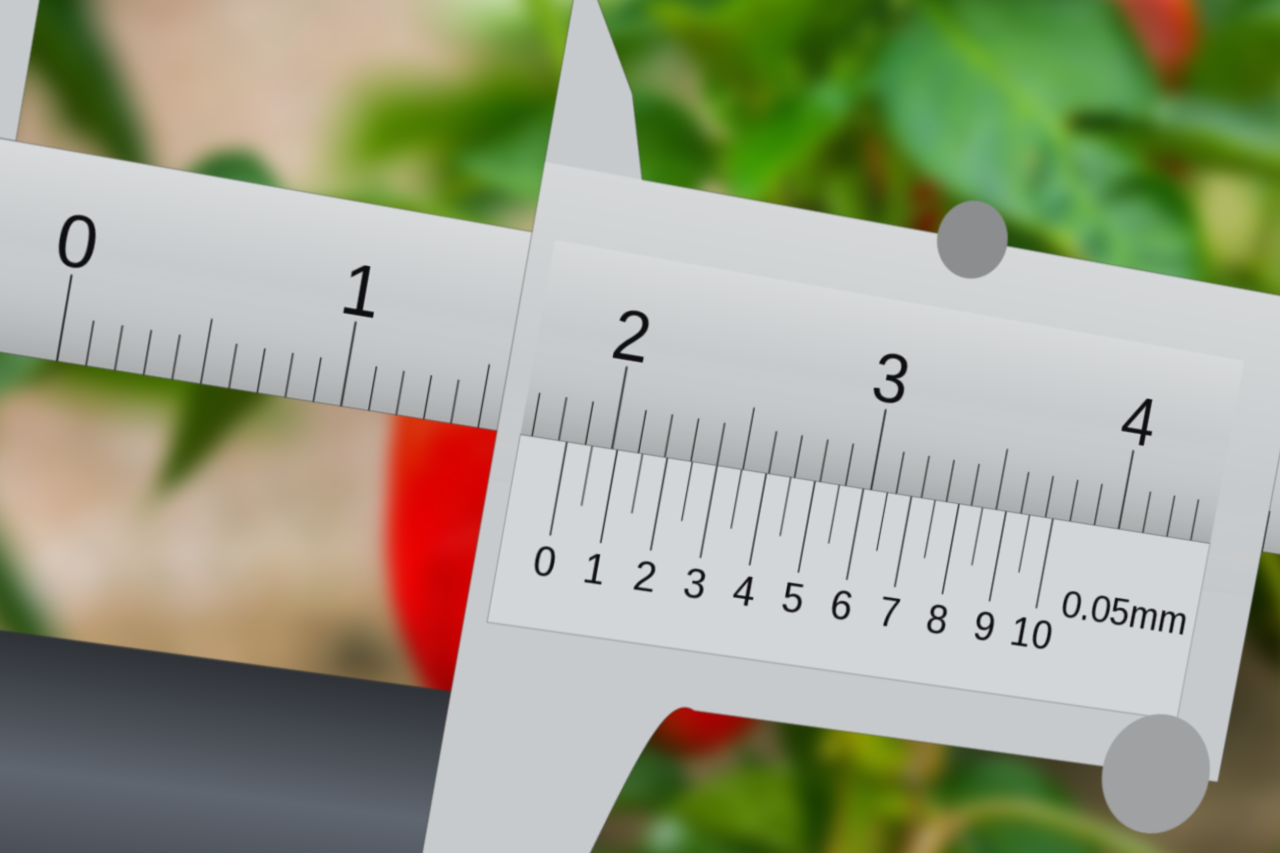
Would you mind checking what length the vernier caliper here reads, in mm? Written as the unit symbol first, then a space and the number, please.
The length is mm 18.3
